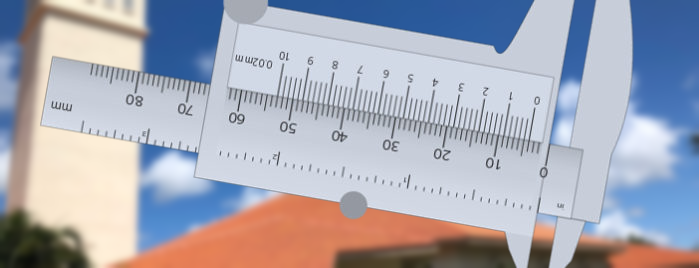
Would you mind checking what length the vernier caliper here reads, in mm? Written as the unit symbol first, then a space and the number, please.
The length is mm 4.0
